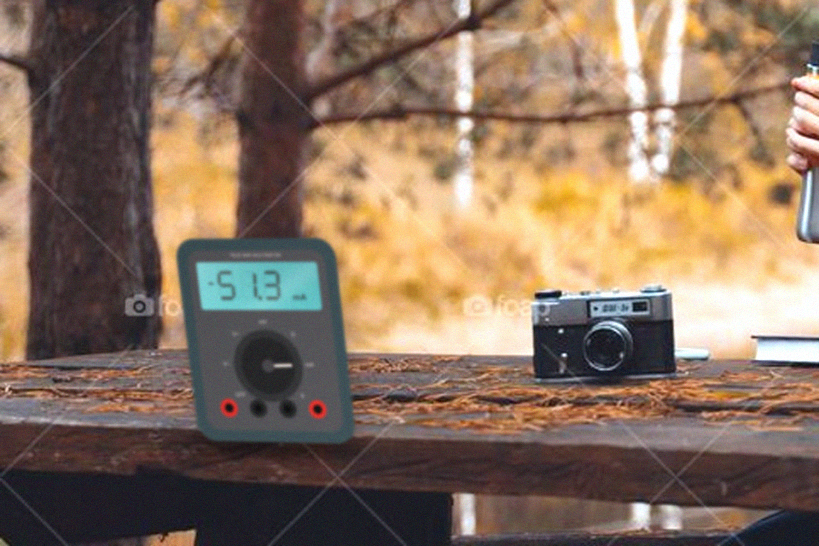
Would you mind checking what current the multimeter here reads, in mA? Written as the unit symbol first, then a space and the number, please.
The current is mA -51.3
